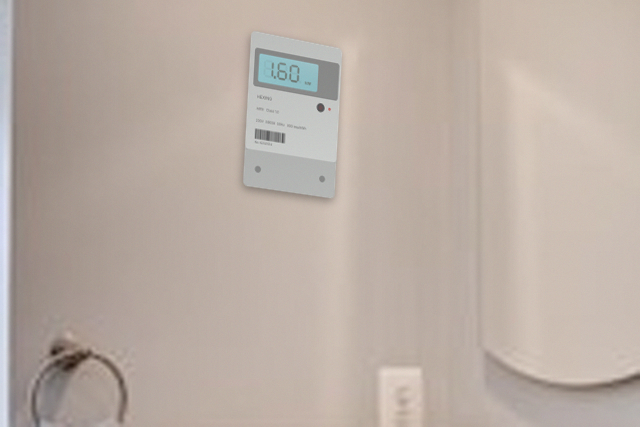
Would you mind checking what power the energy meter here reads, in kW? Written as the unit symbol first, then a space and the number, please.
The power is kW 1.60
